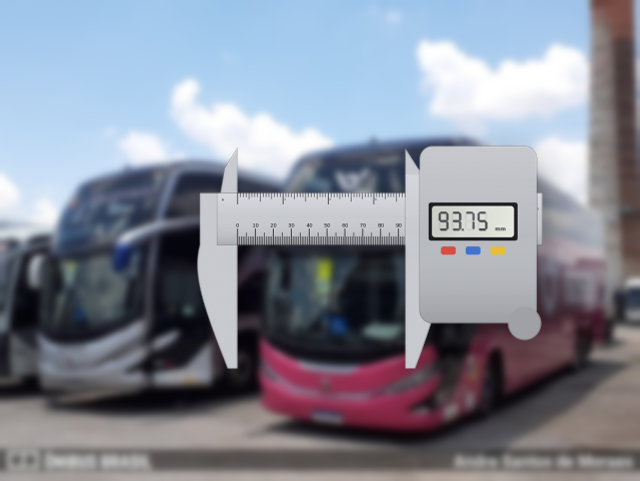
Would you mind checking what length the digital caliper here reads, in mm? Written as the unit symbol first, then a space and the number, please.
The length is mm 93.75
